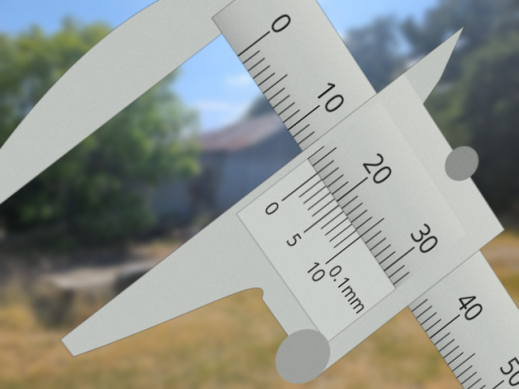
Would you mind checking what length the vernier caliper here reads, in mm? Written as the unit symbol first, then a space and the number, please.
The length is mm 16.0
